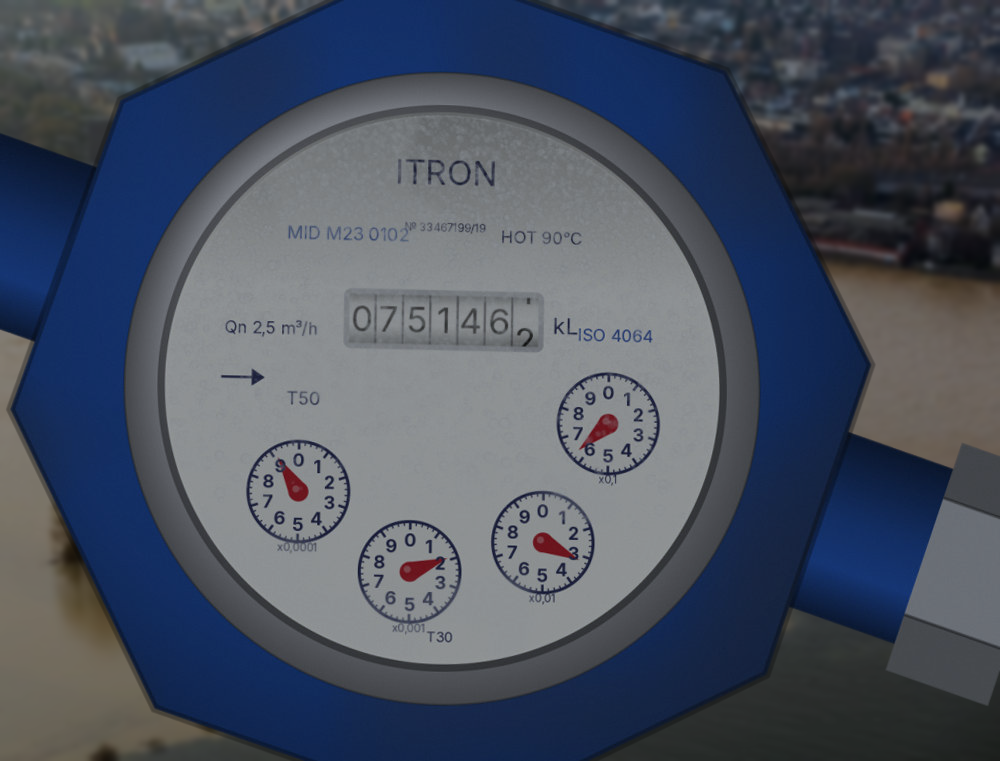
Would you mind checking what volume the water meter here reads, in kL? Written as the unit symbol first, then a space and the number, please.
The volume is kL 751461.6319
